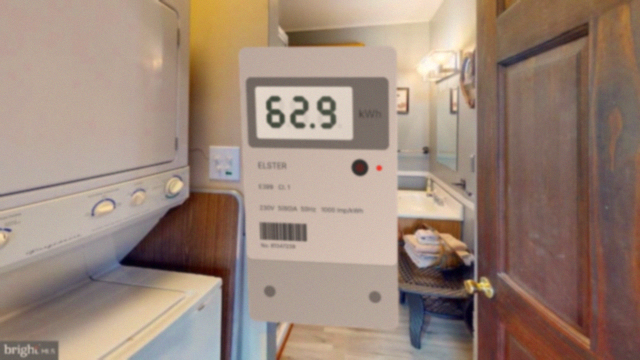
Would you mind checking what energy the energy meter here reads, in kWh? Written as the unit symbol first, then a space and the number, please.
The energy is kWh 62.9
